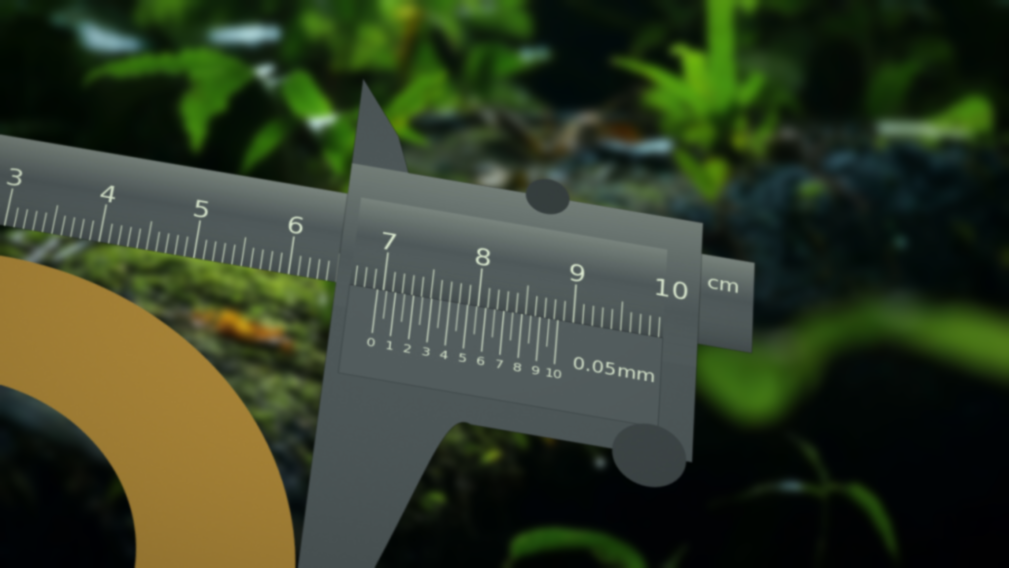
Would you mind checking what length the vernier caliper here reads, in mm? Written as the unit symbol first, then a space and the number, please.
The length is mm 69.4
